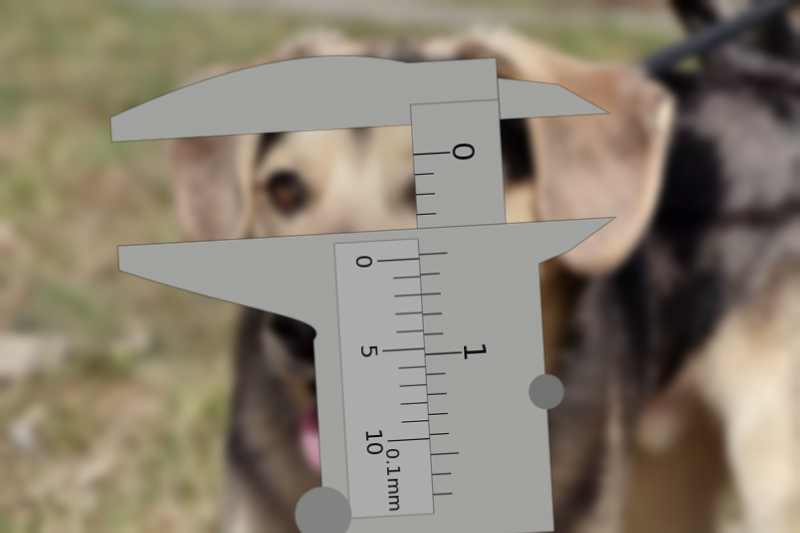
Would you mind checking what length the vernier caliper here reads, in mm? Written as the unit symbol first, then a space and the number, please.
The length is mm 5.2
